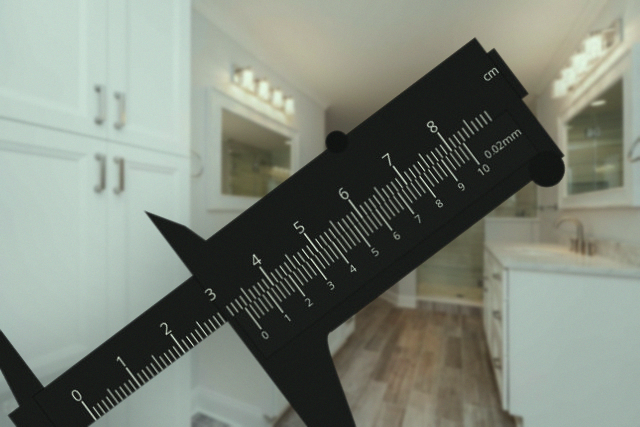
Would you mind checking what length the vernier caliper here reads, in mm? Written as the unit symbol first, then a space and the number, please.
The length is mm 33.5
